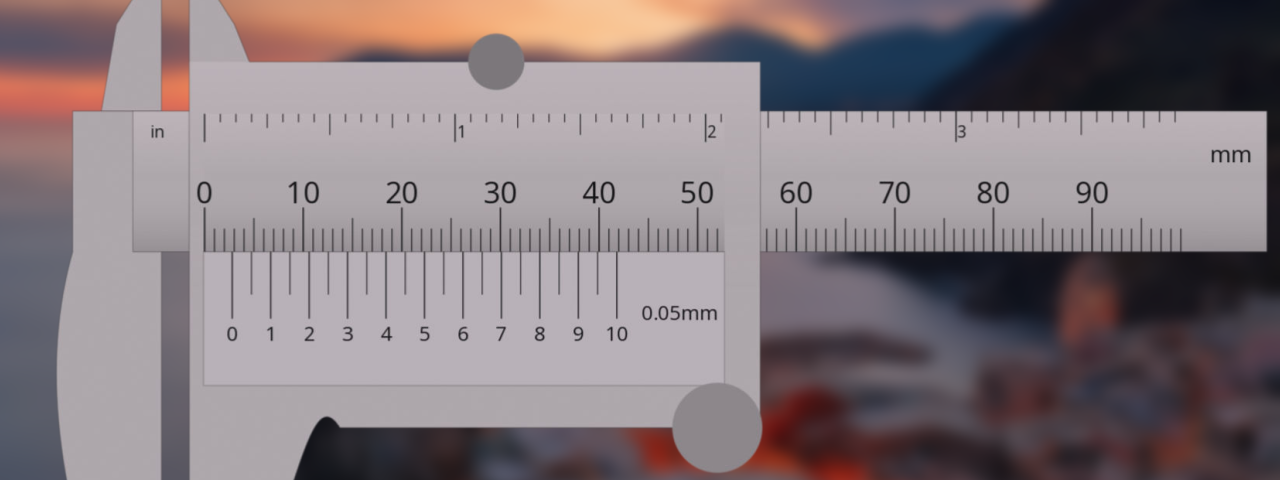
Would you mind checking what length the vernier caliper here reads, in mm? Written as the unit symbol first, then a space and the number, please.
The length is mm 2.8
